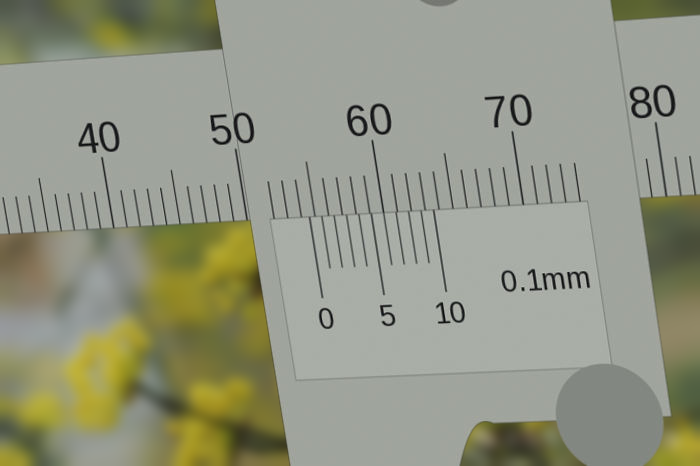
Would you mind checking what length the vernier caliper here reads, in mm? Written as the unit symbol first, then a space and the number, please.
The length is mm 54.6
